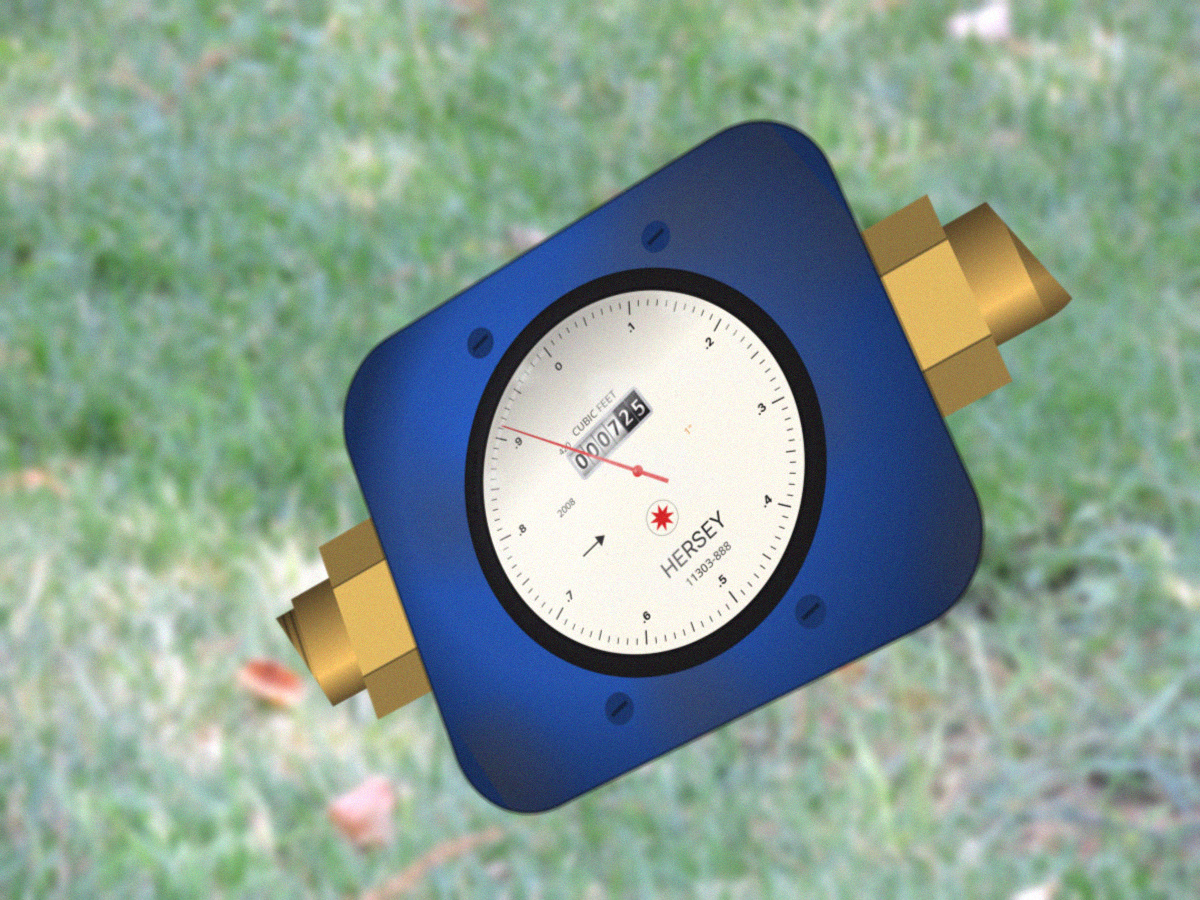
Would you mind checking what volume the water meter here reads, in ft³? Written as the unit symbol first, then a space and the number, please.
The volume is ft³ 724.91
